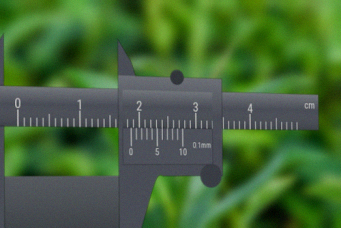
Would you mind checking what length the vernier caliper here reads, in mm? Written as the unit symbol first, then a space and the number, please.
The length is mm 18.6
